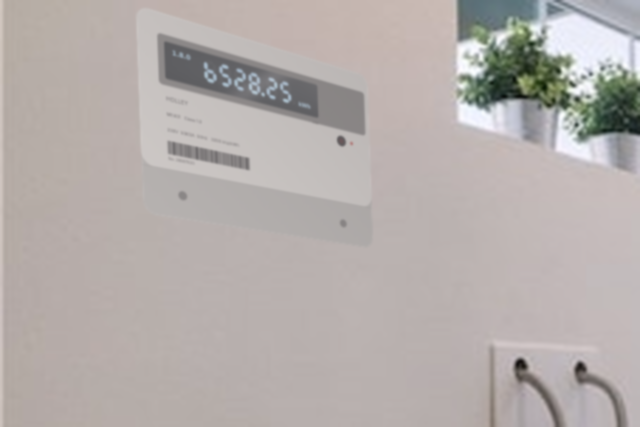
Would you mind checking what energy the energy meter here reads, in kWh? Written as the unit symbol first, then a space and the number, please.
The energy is kWh 6528.25
